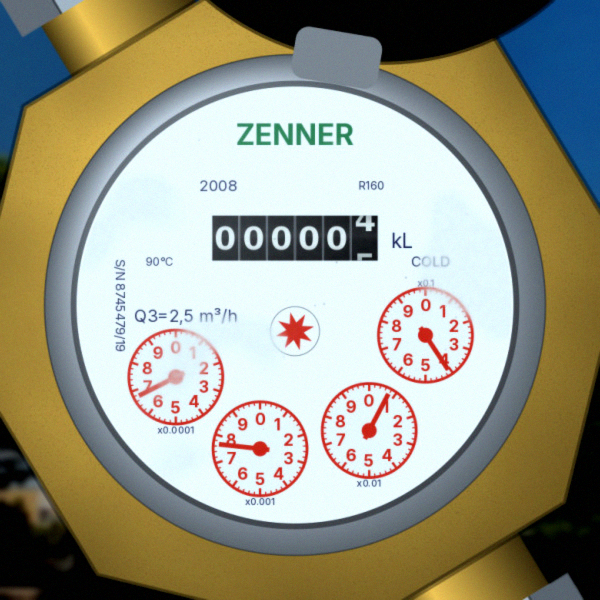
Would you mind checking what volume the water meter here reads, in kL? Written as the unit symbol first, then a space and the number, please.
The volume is kL 4.4076
